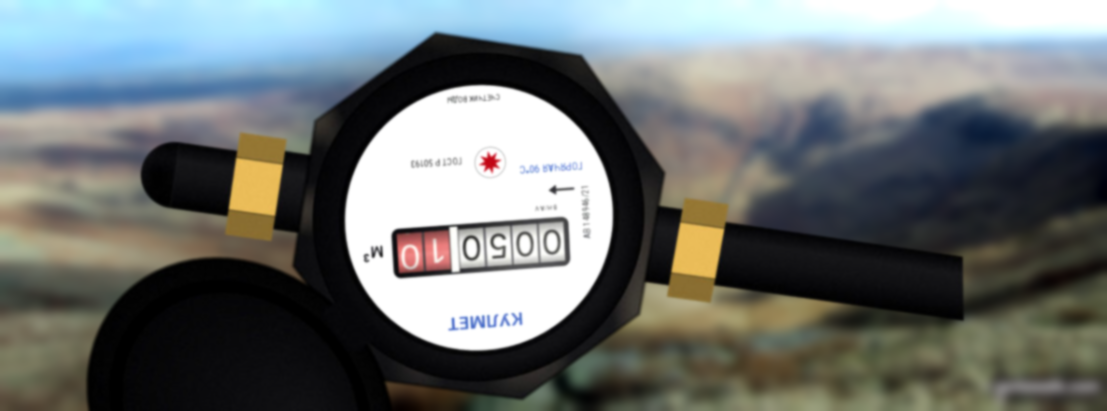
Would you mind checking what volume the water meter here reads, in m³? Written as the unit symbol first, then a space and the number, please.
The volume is m³ 50.10
